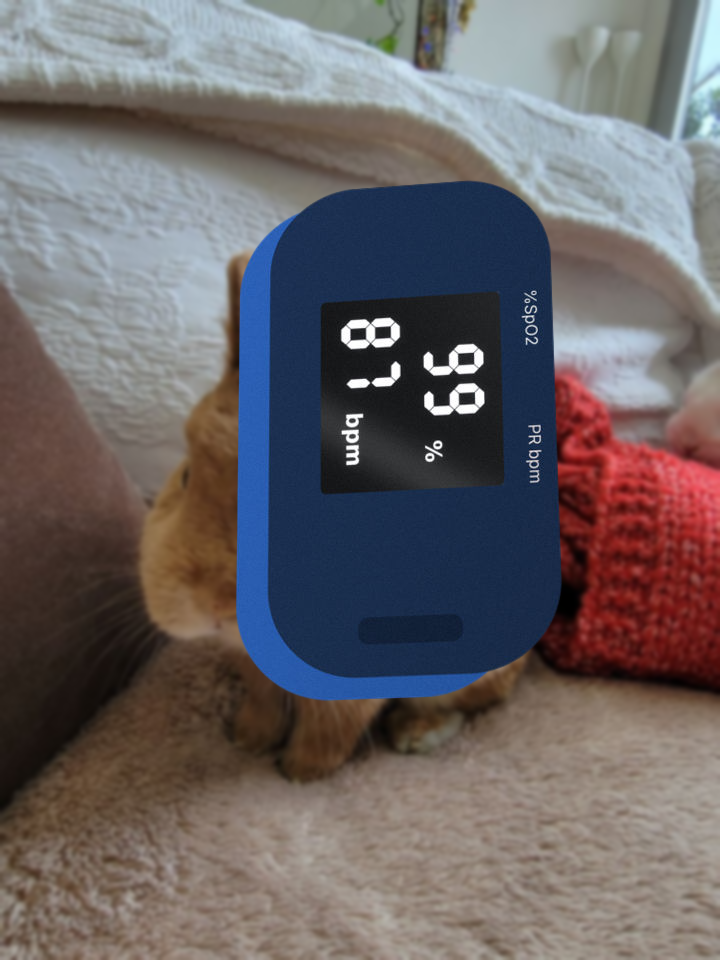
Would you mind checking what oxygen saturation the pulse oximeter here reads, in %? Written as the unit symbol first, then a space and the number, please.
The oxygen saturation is % 99
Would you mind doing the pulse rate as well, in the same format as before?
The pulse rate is bpm 87
